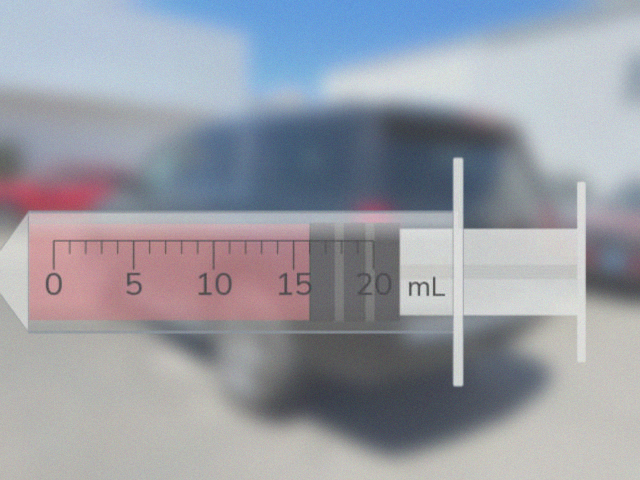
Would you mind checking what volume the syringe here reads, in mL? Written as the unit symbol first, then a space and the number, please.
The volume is mL 16
